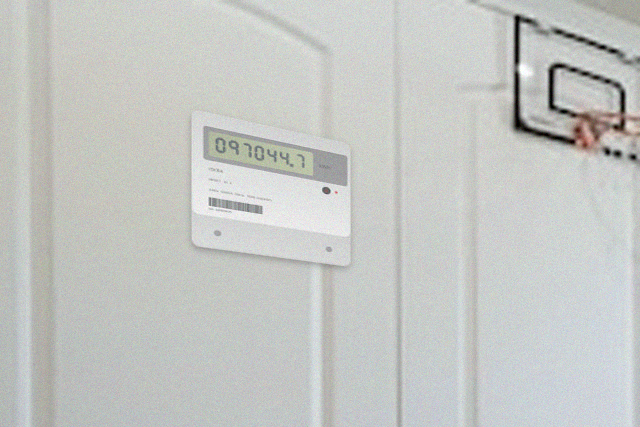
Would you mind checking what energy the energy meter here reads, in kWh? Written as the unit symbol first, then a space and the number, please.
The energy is kWh 97044.7
